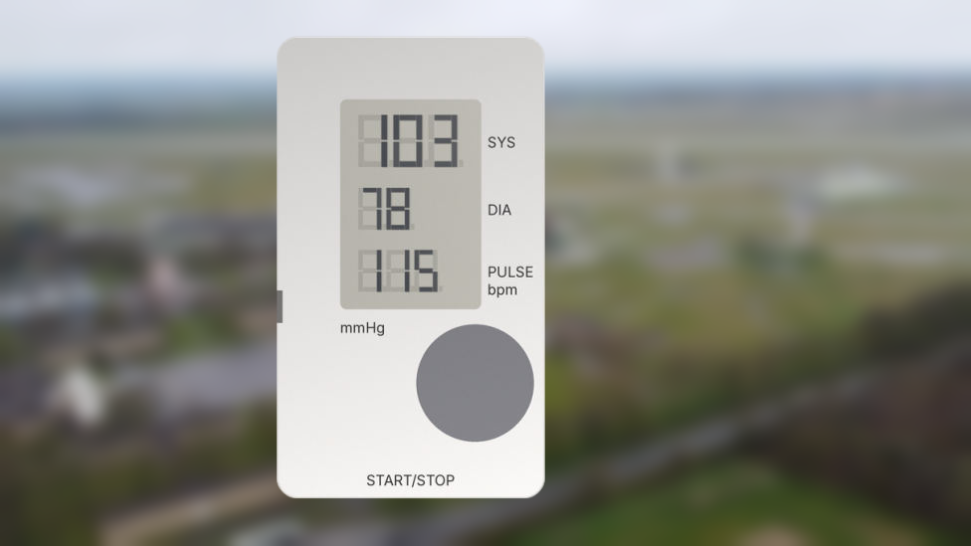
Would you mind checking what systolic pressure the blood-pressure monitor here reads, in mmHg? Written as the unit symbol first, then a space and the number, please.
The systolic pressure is mmHg 103
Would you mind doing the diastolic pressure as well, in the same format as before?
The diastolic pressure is mmHg 78
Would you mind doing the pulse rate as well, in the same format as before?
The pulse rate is bpm 115
